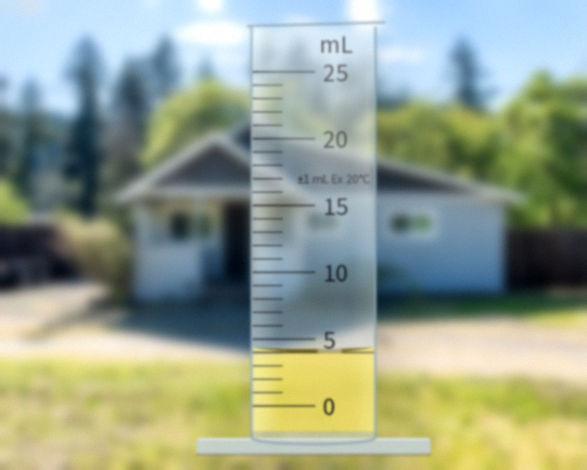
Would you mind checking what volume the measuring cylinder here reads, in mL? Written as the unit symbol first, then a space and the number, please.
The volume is mL 4
